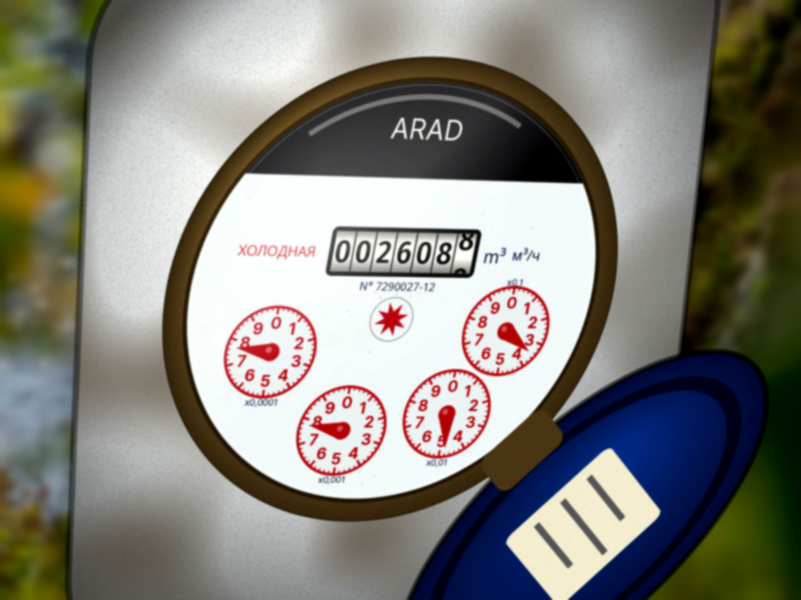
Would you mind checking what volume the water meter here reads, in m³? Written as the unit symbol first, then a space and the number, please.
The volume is m³ 26088.3477
